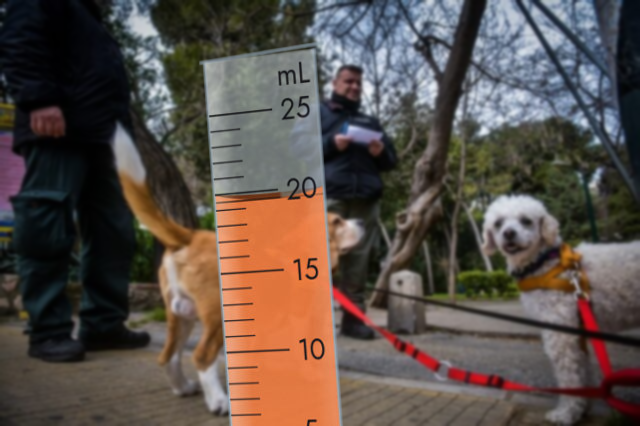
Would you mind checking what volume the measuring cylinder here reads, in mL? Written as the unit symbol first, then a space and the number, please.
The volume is mL 19.5
